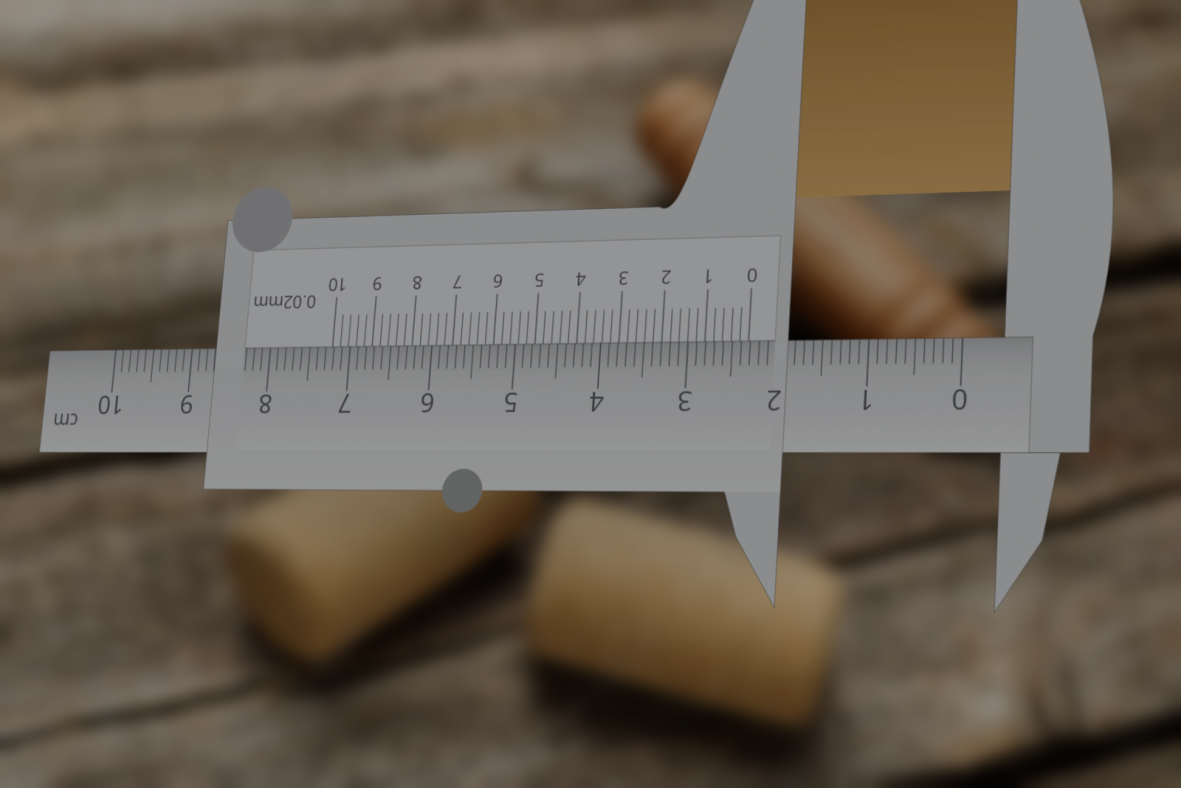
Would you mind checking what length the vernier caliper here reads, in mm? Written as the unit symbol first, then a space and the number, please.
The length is mm 23.2
